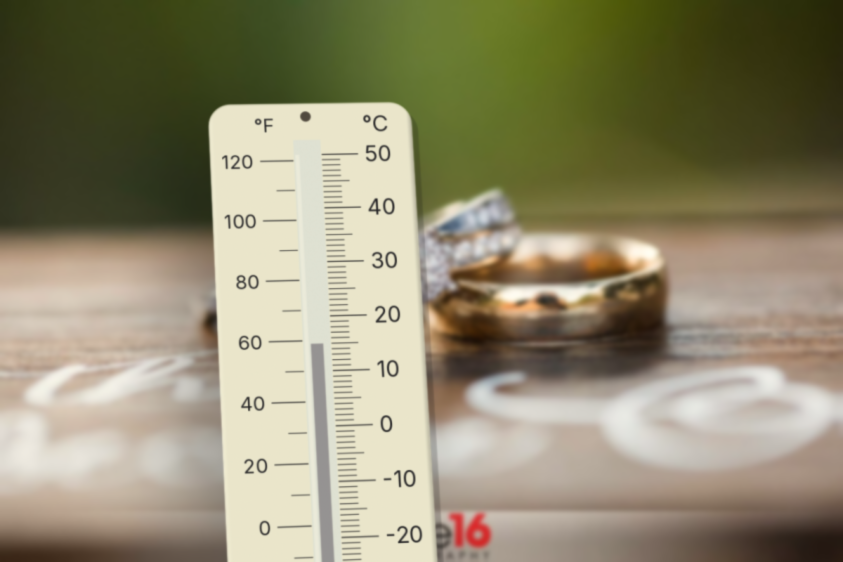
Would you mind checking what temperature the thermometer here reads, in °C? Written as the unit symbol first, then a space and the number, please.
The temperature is °C 15
